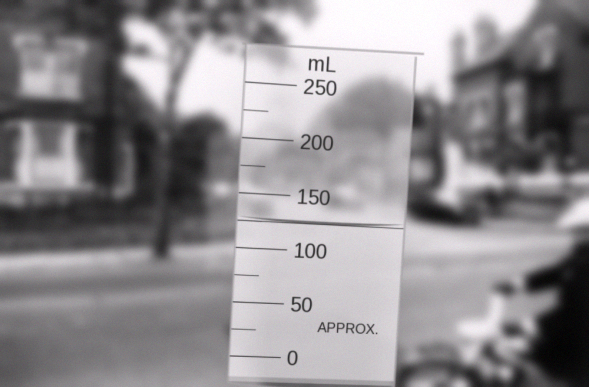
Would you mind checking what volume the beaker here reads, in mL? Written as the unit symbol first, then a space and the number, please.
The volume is mL 125
